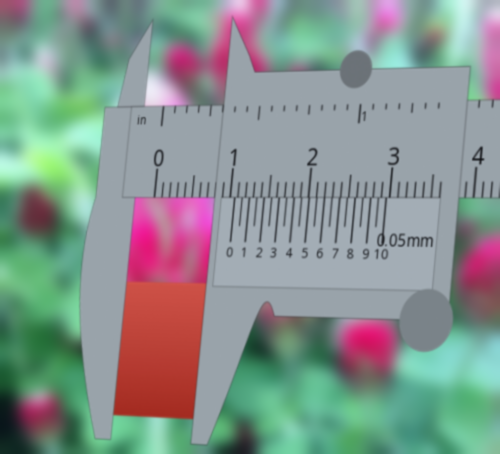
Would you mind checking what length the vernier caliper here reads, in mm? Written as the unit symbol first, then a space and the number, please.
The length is mm 10.6
